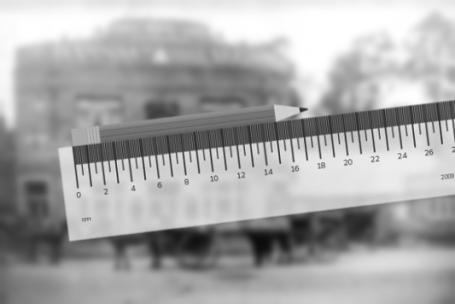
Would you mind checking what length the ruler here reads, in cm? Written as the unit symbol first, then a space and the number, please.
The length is cm 17.5
